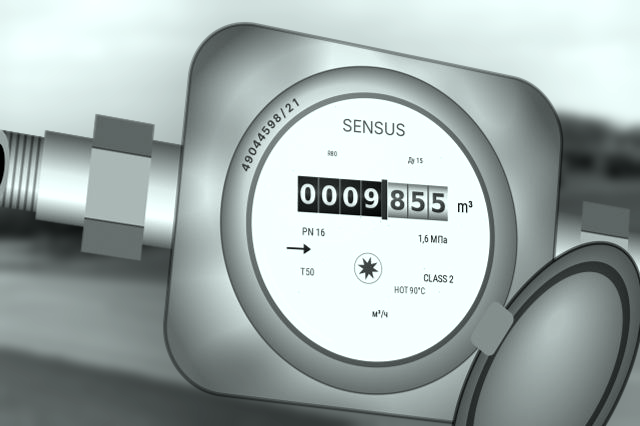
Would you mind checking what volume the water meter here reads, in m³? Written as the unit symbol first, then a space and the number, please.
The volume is m³ 9.855
